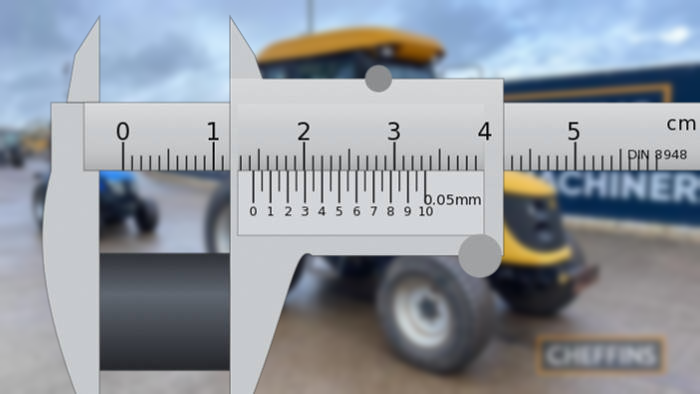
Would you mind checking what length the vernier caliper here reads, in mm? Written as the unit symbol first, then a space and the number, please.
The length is mm 14.4
